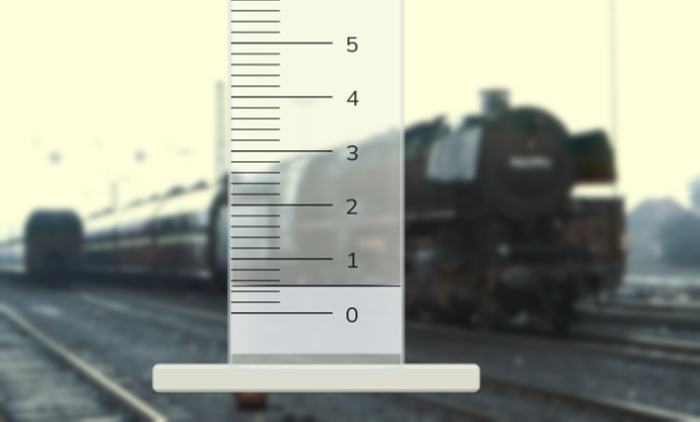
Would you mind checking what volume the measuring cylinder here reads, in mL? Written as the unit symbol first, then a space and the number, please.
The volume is mL 0.5
